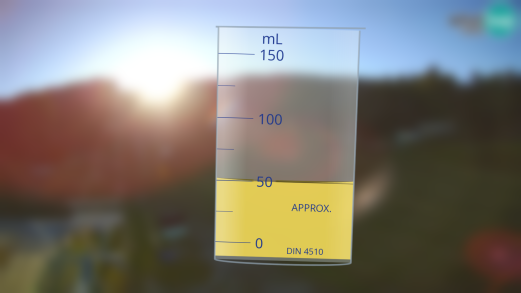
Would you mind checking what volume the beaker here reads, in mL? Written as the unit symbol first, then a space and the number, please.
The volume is mL 50
